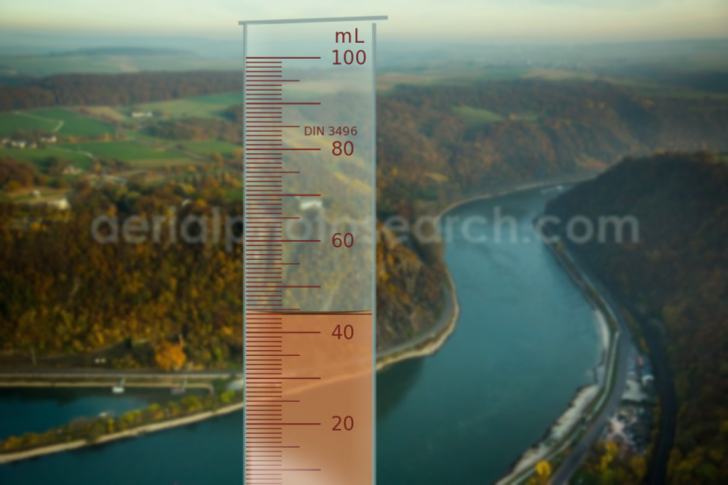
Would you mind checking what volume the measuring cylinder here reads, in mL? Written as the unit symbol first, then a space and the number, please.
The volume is mL 44
